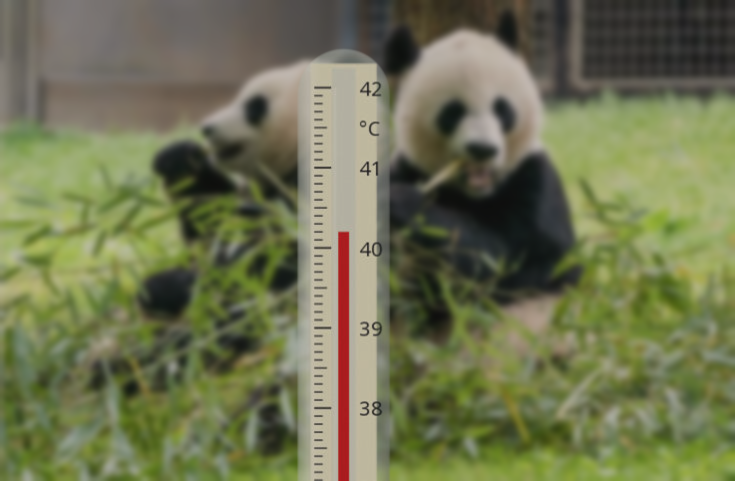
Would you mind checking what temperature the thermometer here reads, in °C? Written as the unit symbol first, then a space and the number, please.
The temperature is °C 40.2
